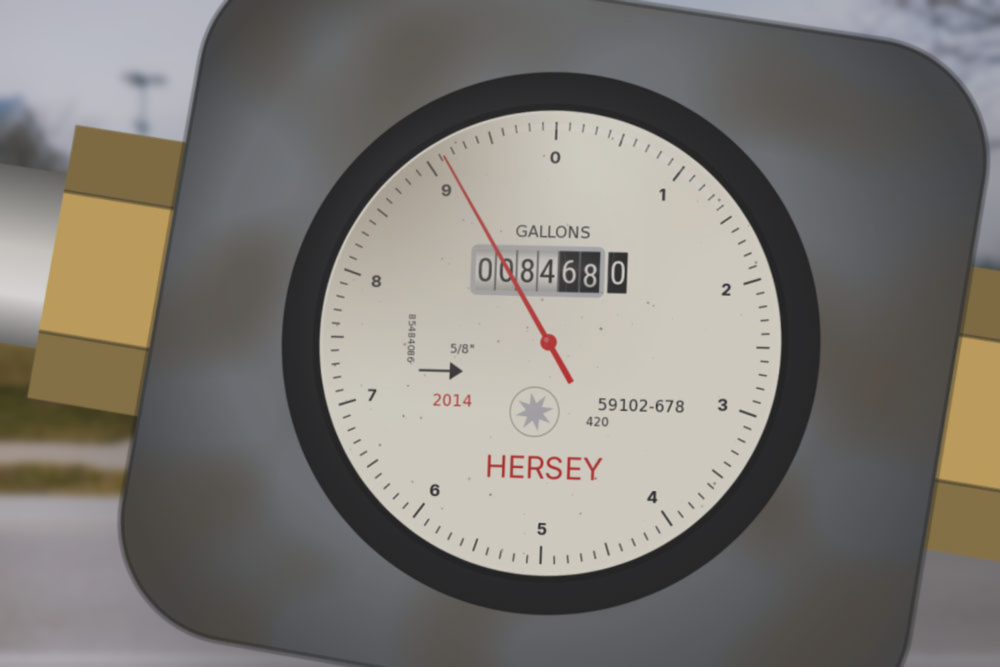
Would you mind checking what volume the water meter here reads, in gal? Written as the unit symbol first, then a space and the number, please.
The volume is gal 84679.1
